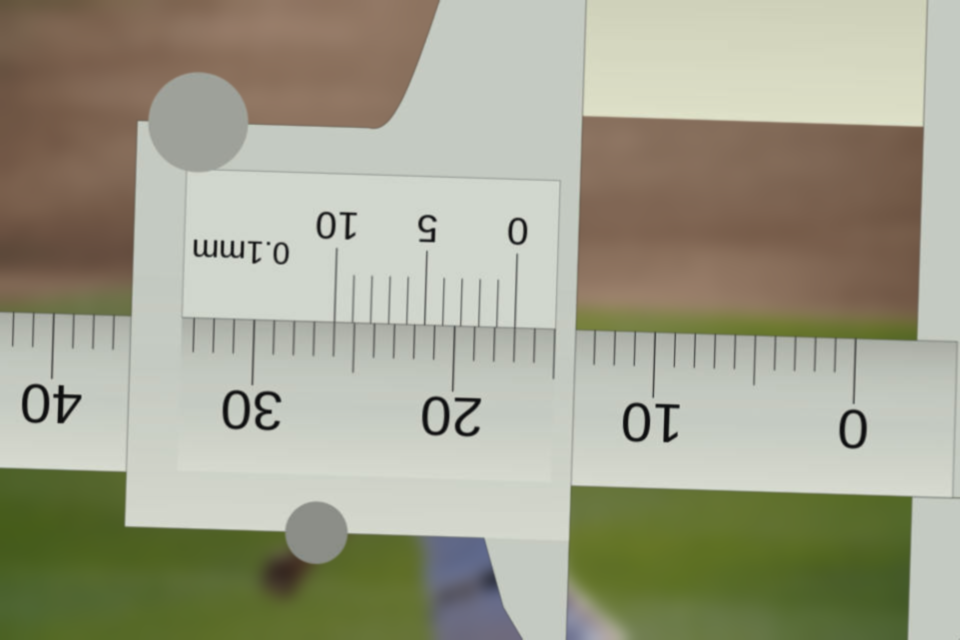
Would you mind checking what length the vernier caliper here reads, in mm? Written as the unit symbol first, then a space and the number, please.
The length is mm 17.0
